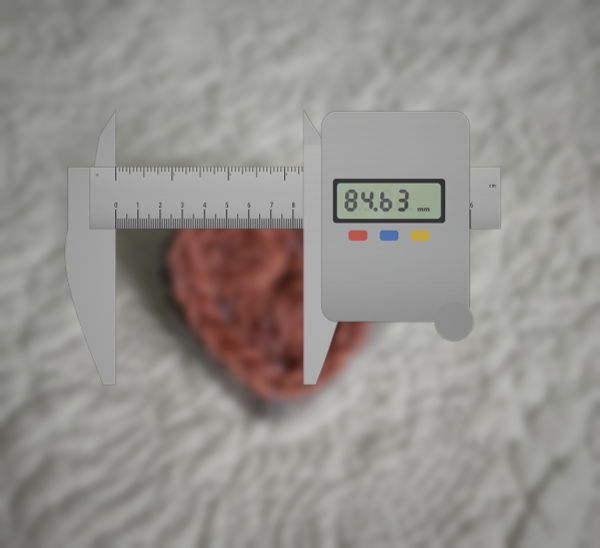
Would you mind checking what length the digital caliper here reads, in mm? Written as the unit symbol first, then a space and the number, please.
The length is mm 84.63
